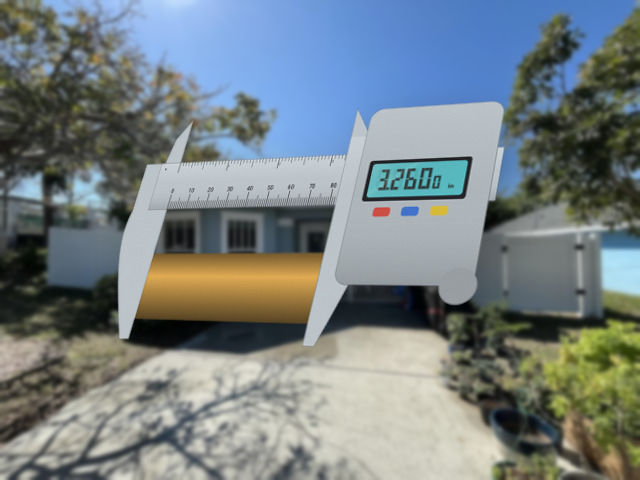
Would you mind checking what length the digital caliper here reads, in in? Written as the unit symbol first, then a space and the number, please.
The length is in 3.2600
